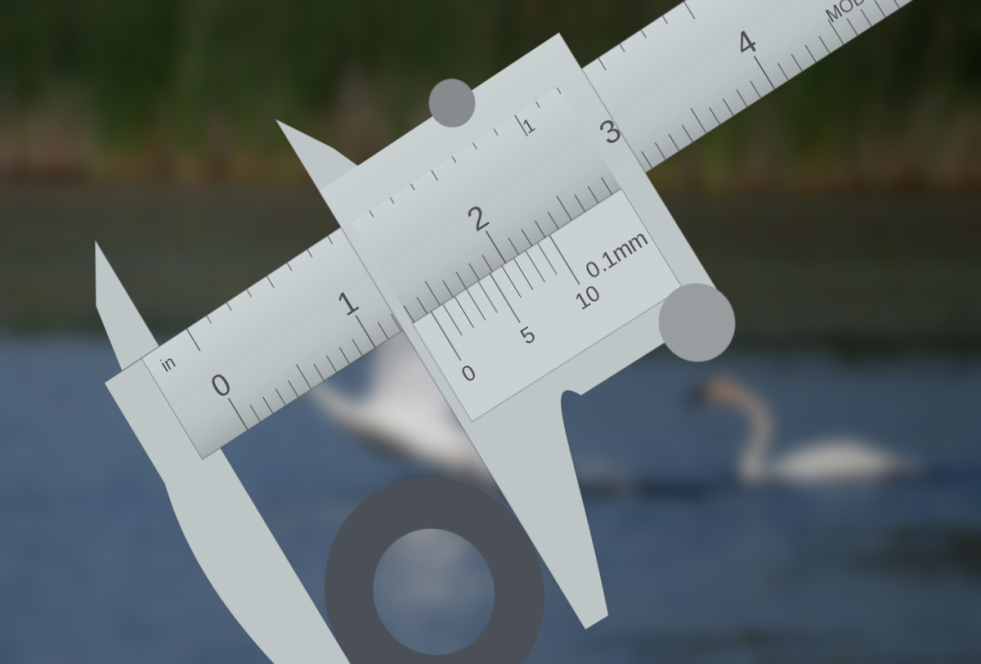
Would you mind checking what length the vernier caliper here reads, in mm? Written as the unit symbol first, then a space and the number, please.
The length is mm 14.3
